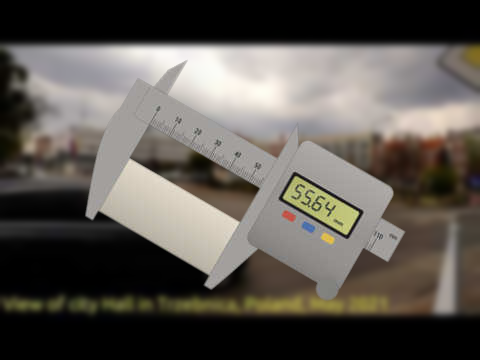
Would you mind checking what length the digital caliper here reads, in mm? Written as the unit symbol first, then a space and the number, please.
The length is mm 55.64
